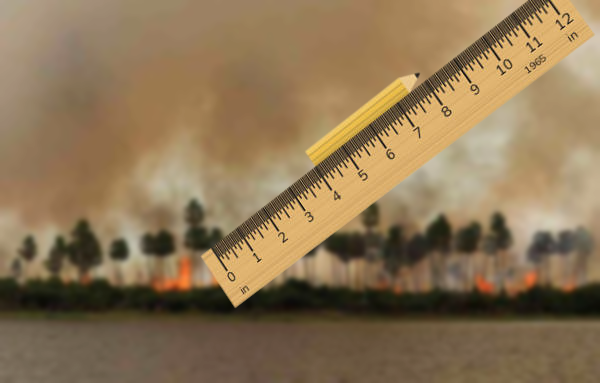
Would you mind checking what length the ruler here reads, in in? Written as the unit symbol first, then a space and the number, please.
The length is in 4
